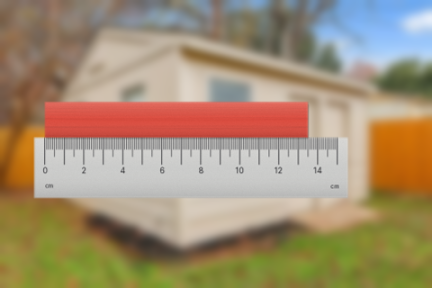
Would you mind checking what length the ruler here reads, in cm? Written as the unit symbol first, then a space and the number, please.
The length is cm 13.5
